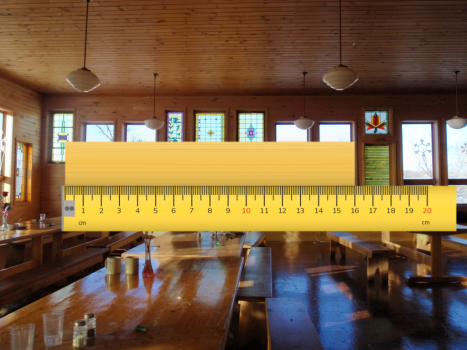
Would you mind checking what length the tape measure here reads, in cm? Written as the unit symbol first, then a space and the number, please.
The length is cm 16
